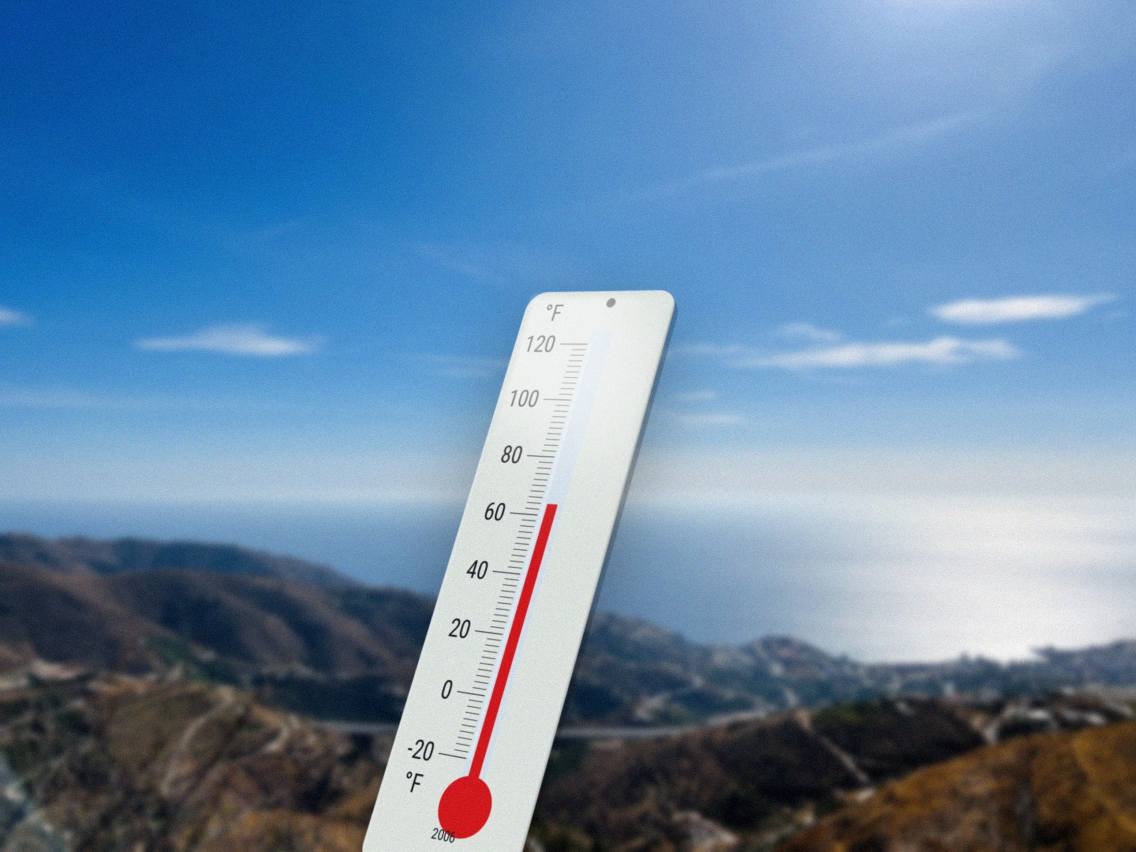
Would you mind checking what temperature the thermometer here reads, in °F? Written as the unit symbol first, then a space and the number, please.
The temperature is °F 64
